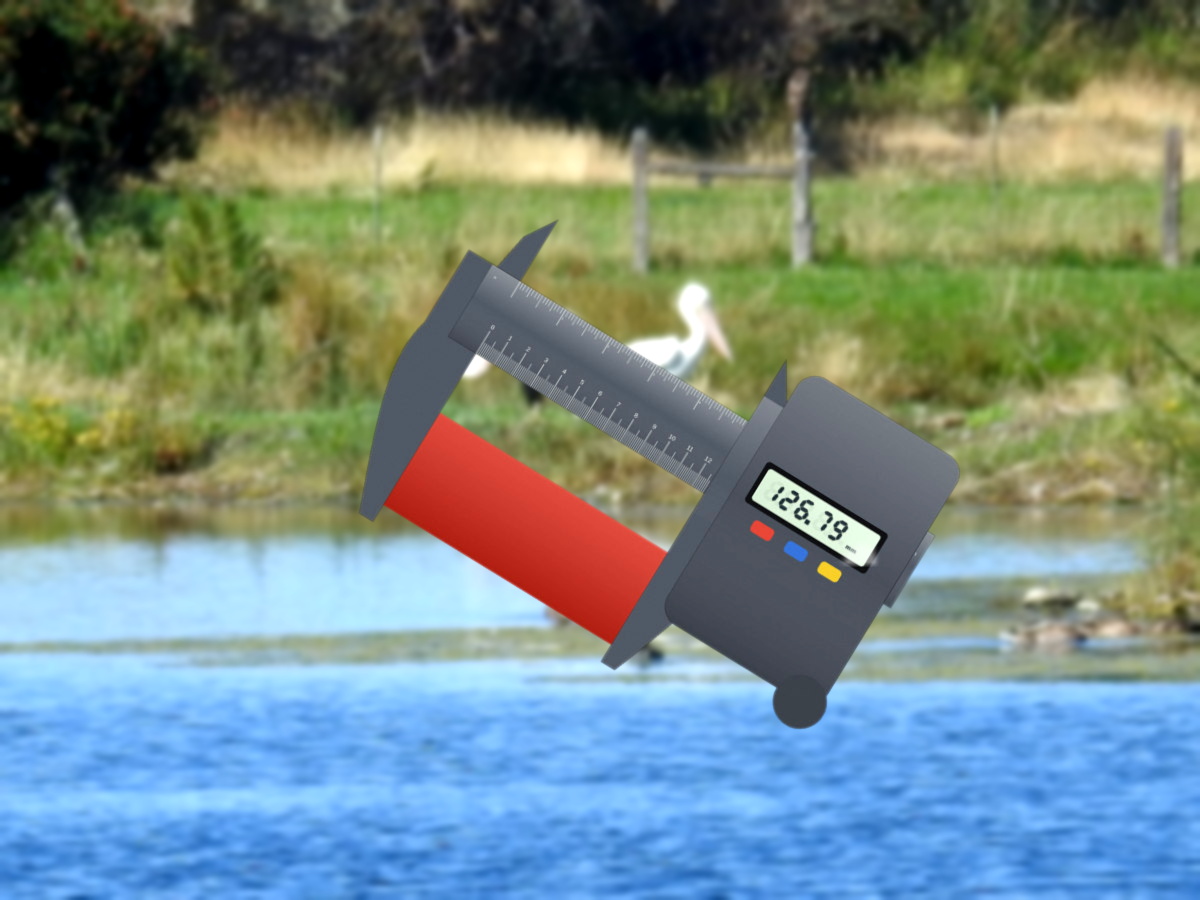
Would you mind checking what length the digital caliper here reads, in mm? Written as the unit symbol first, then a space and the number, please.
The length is mm 126.79
